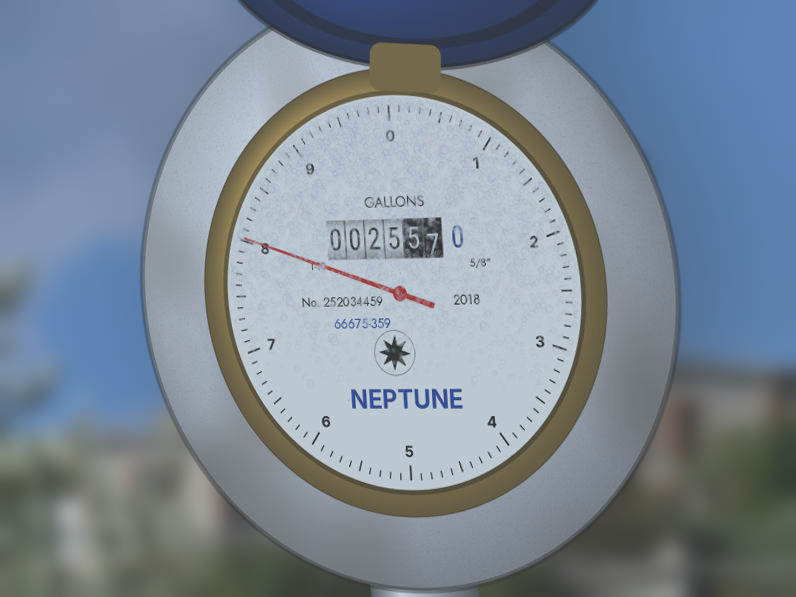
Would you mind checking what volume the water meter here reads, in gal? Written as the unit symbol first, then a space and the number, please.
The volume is gal 25568.0
